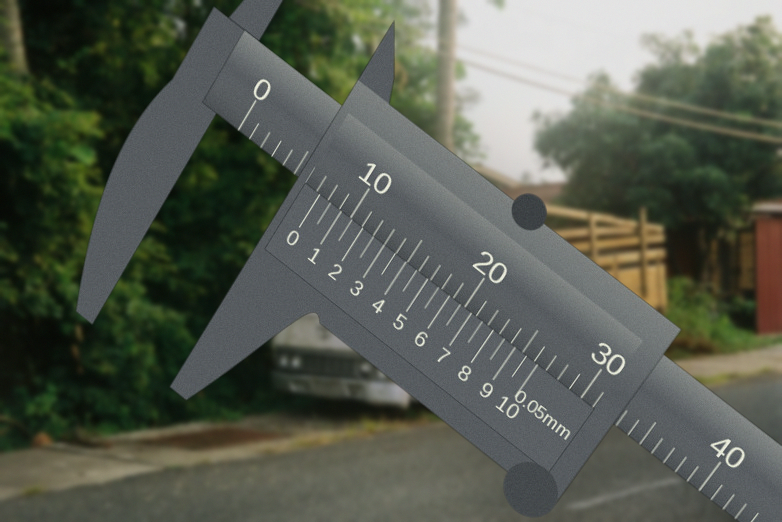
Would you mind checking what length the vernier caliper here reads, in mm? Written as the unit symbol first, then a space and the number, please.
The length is mm 7.3
